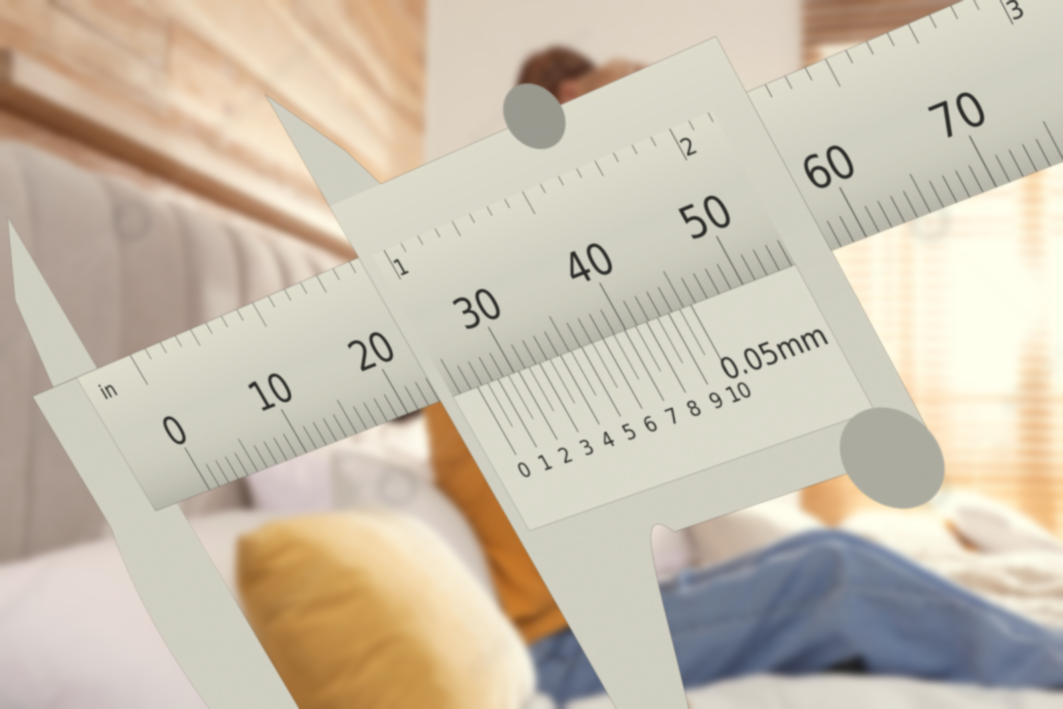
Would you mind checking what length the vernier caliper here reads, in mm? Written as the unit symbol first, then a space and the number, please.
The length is mm 26.6
